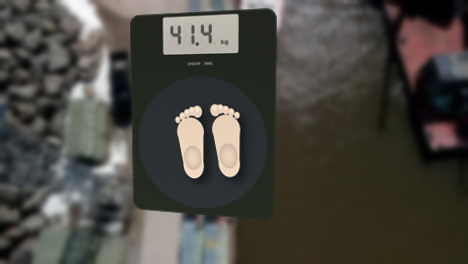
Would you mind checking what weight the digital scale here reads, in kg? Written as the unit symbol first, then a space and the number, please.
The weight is kg 41.4
